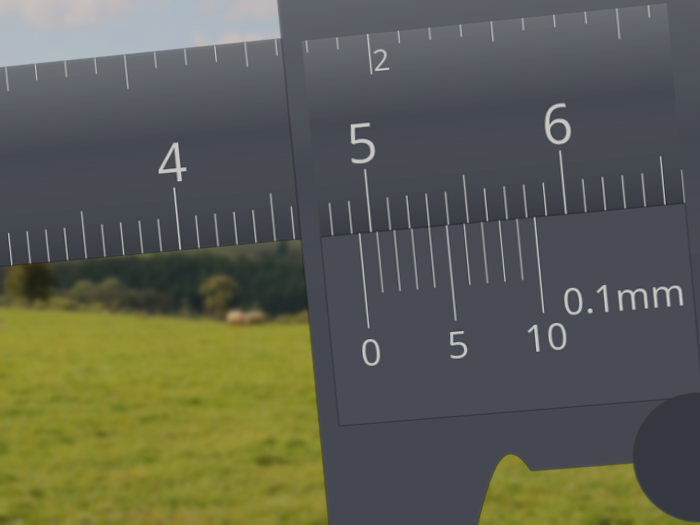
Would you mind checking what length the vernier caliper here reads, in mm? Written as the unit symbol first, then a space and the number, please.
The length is mm 49.4
